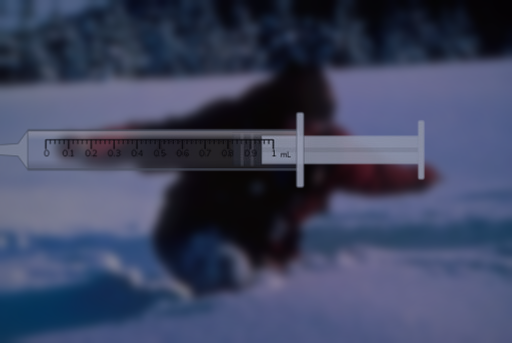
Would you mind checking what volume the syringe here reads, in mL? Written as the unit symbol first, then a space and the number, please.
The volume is mL 0.82
